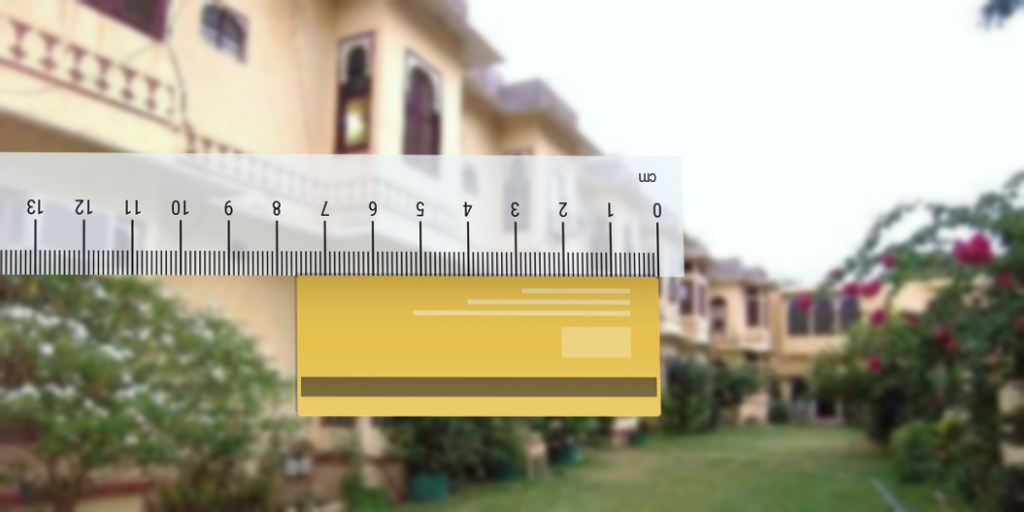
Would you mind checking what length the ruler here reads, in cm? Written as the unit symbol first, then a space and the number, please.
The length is cm 7.6
